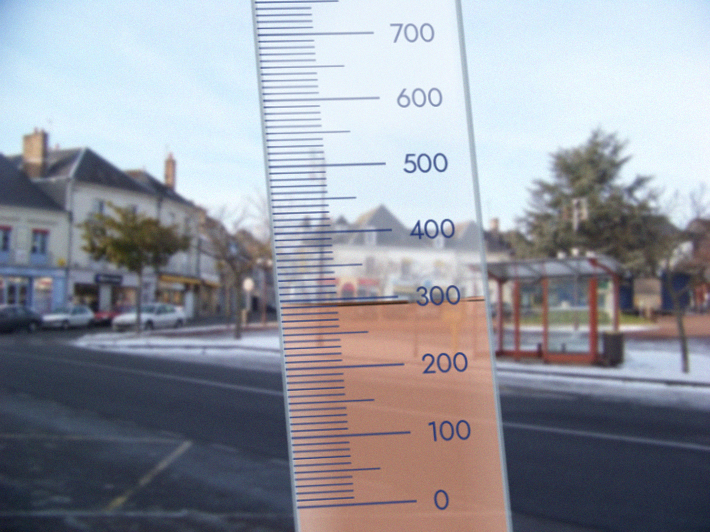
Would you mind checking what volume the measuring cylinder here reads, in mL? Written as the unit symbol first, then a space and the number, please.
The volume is mL 290
